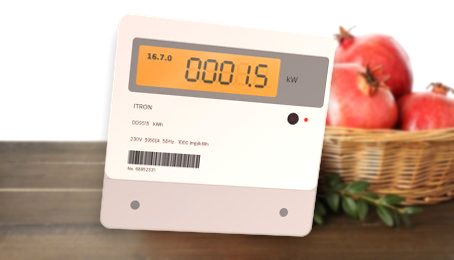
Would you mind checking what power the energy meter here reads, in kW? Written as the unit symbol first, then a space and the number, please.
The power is kW 1.5
